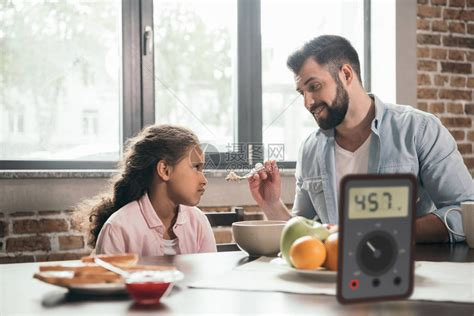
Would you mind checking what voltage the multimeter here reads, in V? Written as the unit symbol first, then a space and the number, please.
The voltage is V 457
